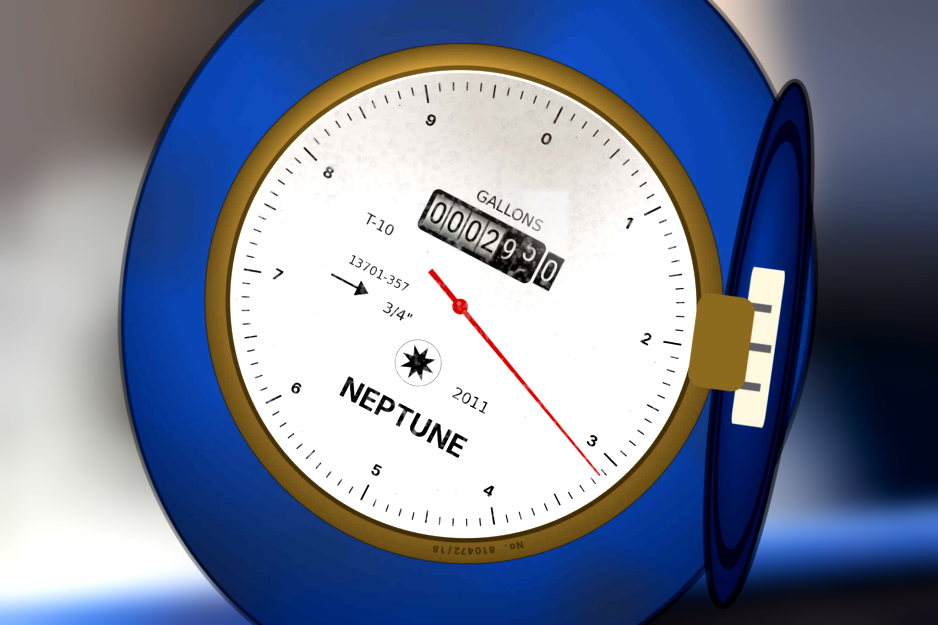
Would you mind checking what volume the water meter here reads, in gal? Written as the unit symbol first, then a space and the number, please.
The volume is gal 2953.1
